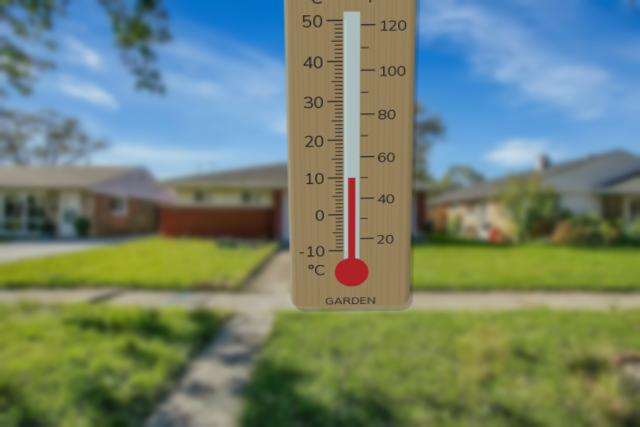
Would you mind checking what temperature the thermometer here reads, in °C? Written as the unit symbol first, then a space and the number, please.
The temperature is °C 10
